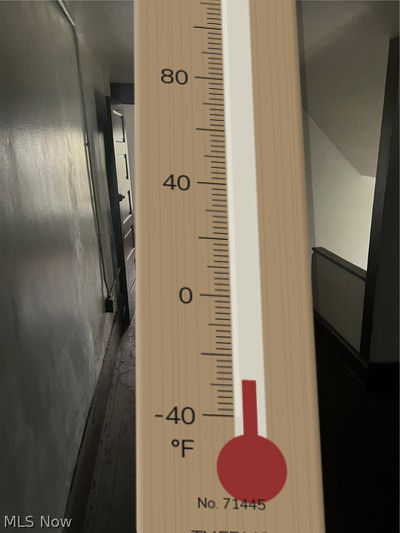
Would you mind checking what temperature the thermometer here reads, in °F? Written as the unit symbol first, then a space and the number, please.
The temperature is °F -28
